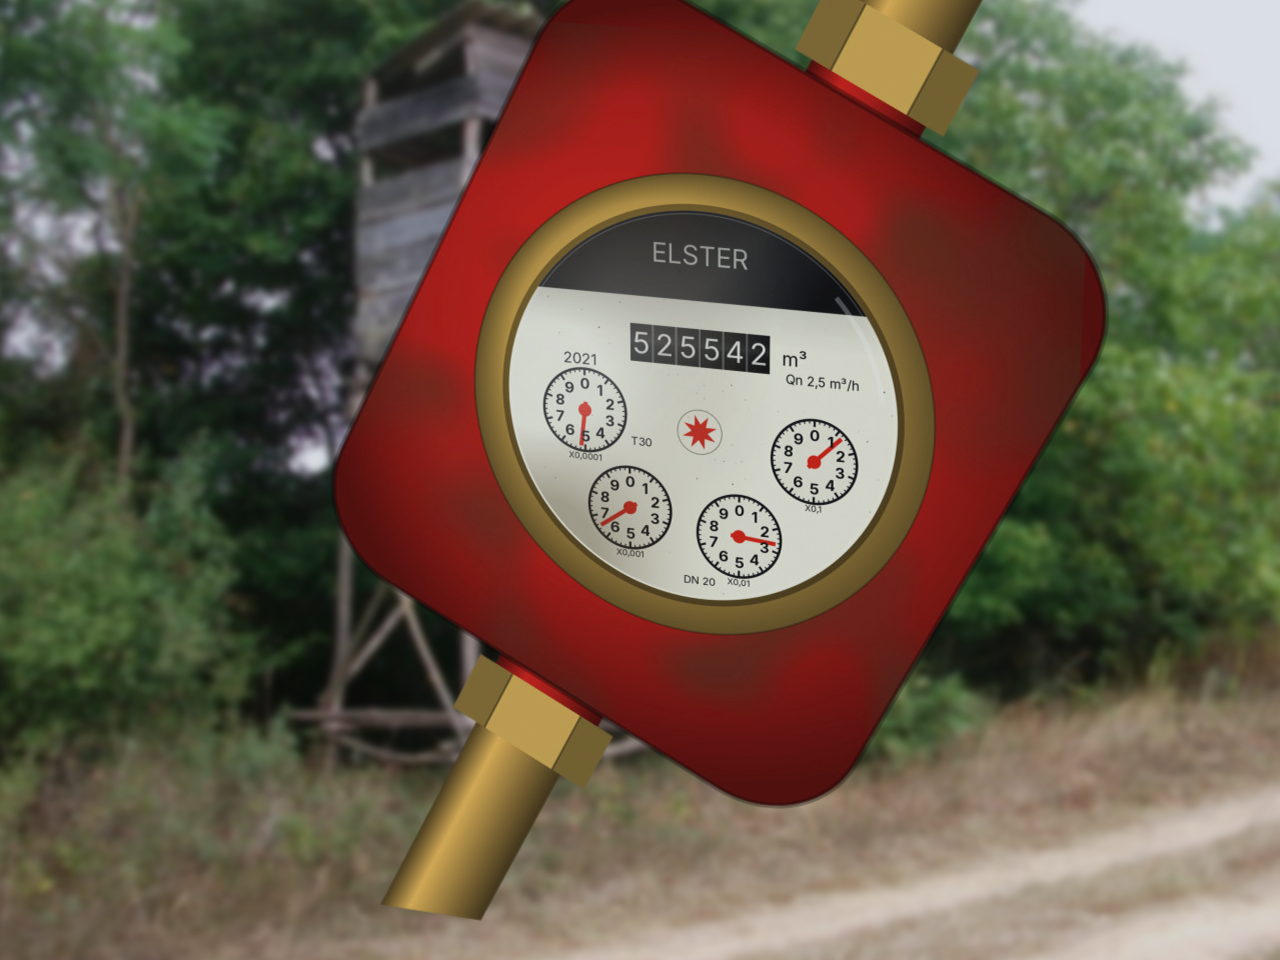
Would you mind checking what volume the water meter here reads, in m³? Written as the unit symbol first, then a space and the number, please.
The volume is m³ 525542.1265
